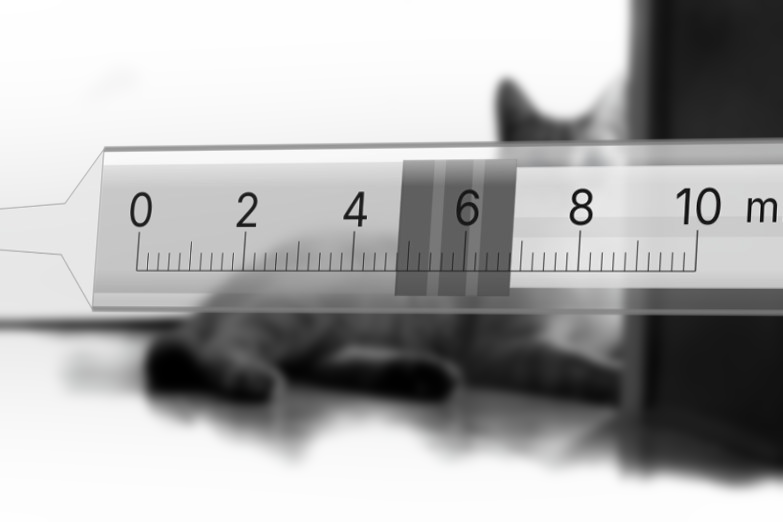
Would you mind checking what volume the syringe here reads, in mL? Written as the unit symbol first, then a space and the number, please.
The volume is mL 4.8
